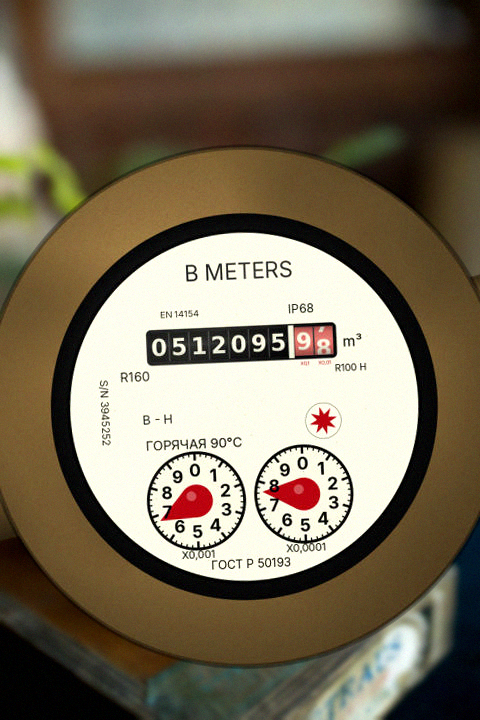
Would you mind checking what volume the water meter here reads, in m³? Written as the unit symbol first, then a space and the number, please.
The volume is m³ 512095.9767
